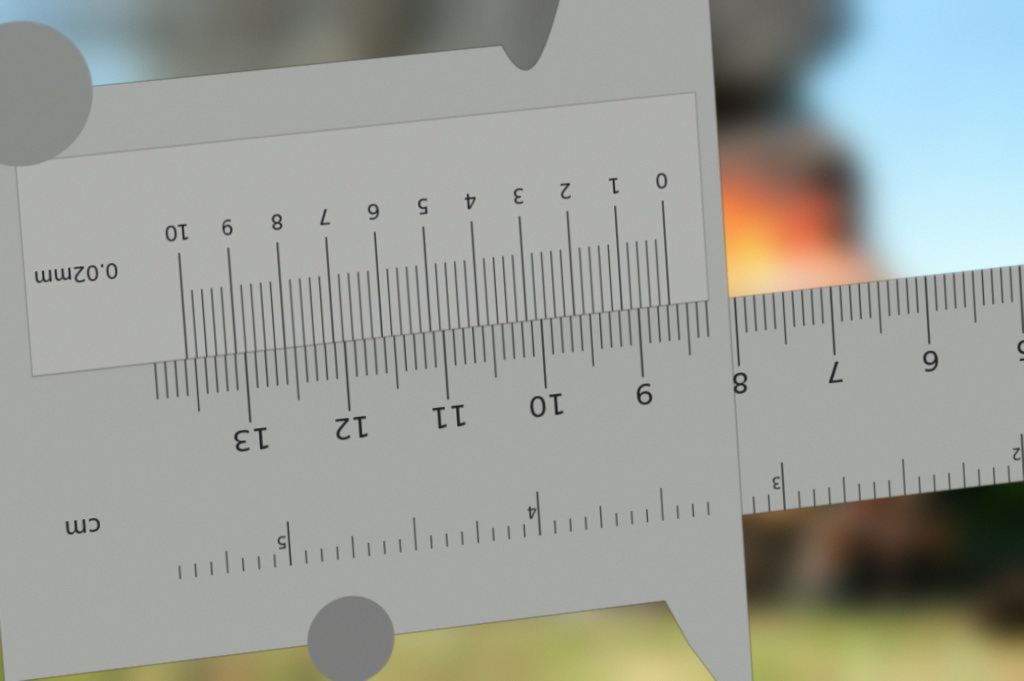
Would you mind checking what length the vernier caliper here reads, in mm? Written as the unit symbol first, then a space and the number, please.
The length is mm 86.8
